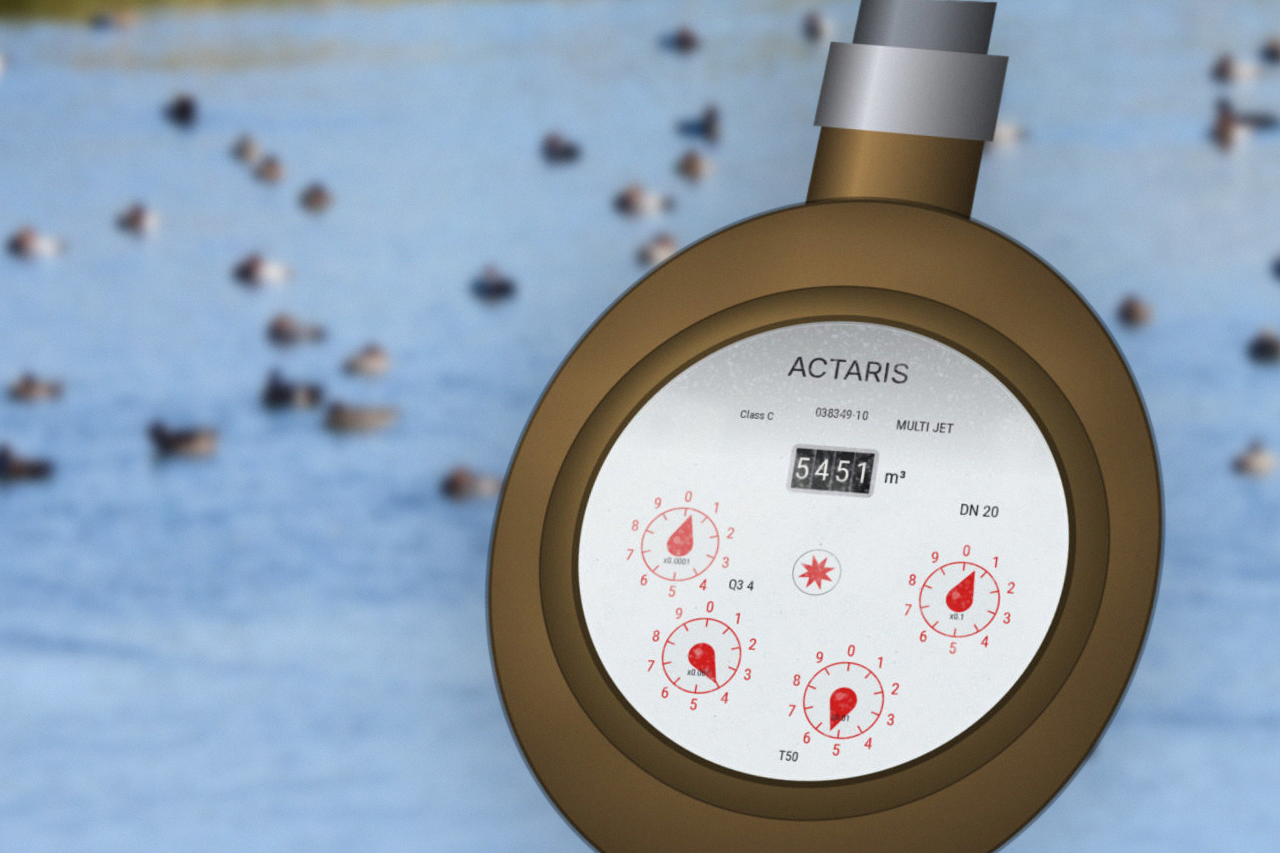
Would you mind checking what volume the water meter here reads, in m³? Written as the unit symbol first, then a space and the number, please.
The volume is m³ 5451.0540
